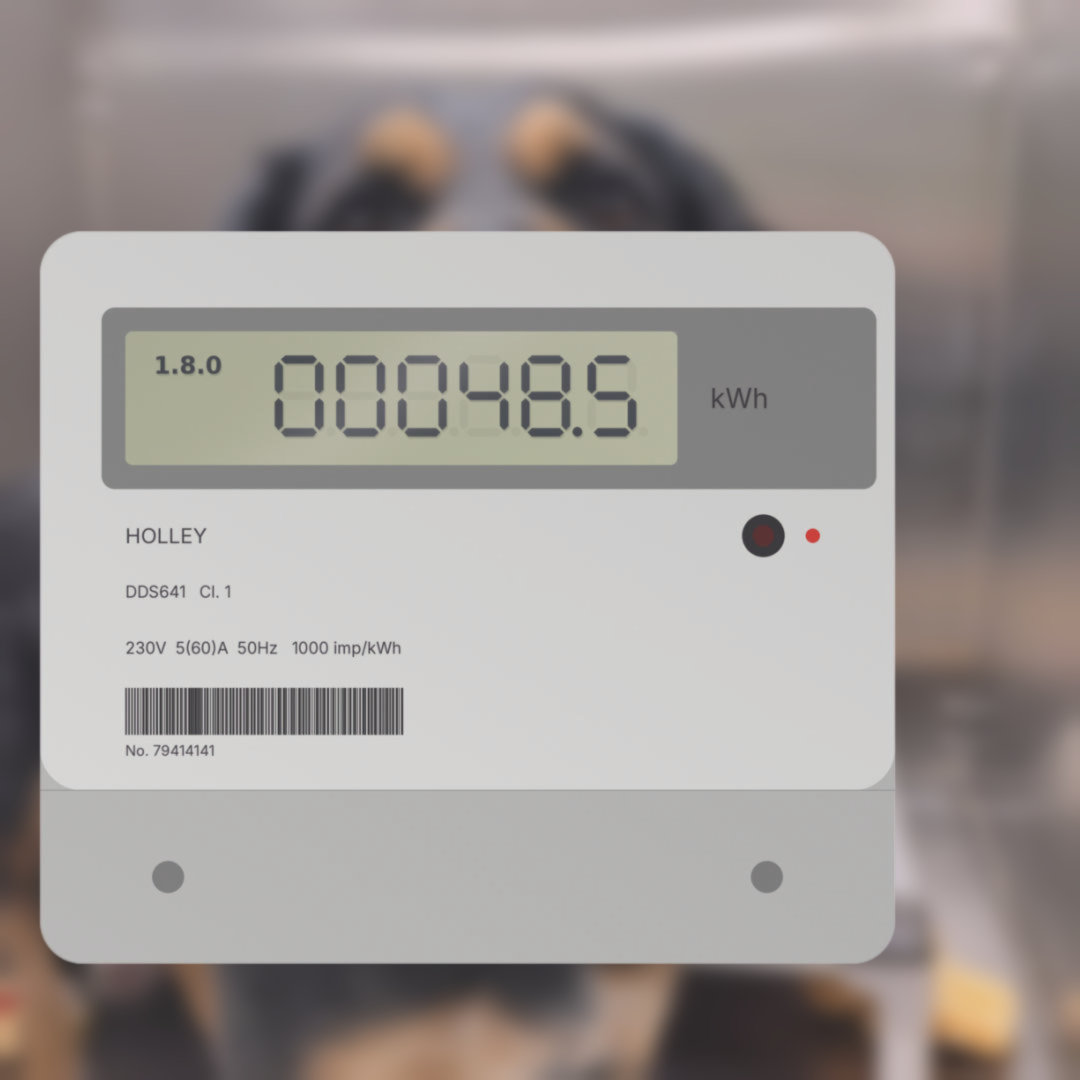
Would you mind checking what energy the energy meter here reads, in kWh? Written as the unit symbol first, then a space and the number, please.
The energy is kWh 48.5
